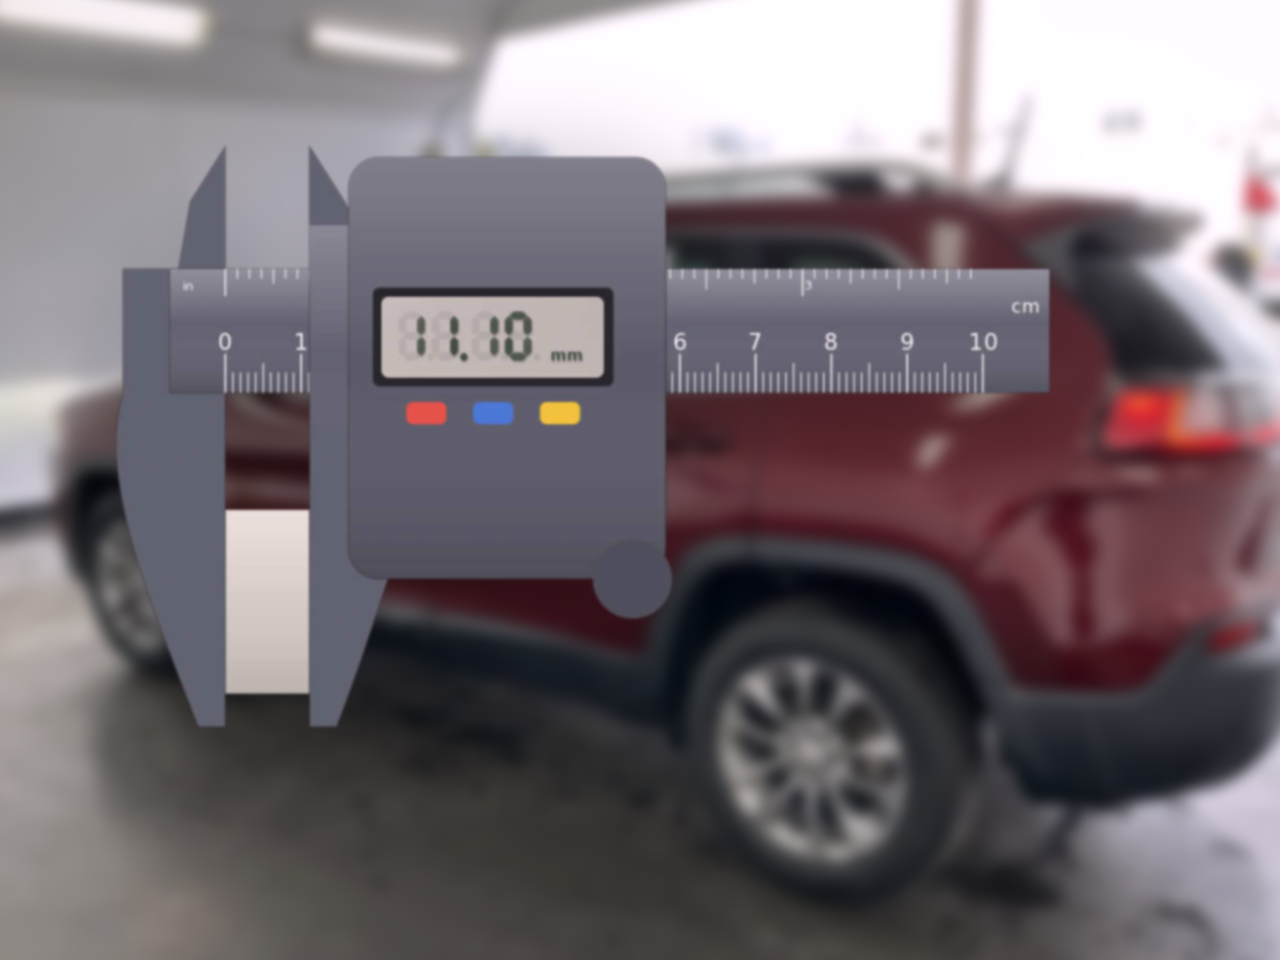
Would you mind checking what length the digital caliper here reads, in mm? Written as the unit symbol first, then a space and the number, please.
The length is mm 11.10
